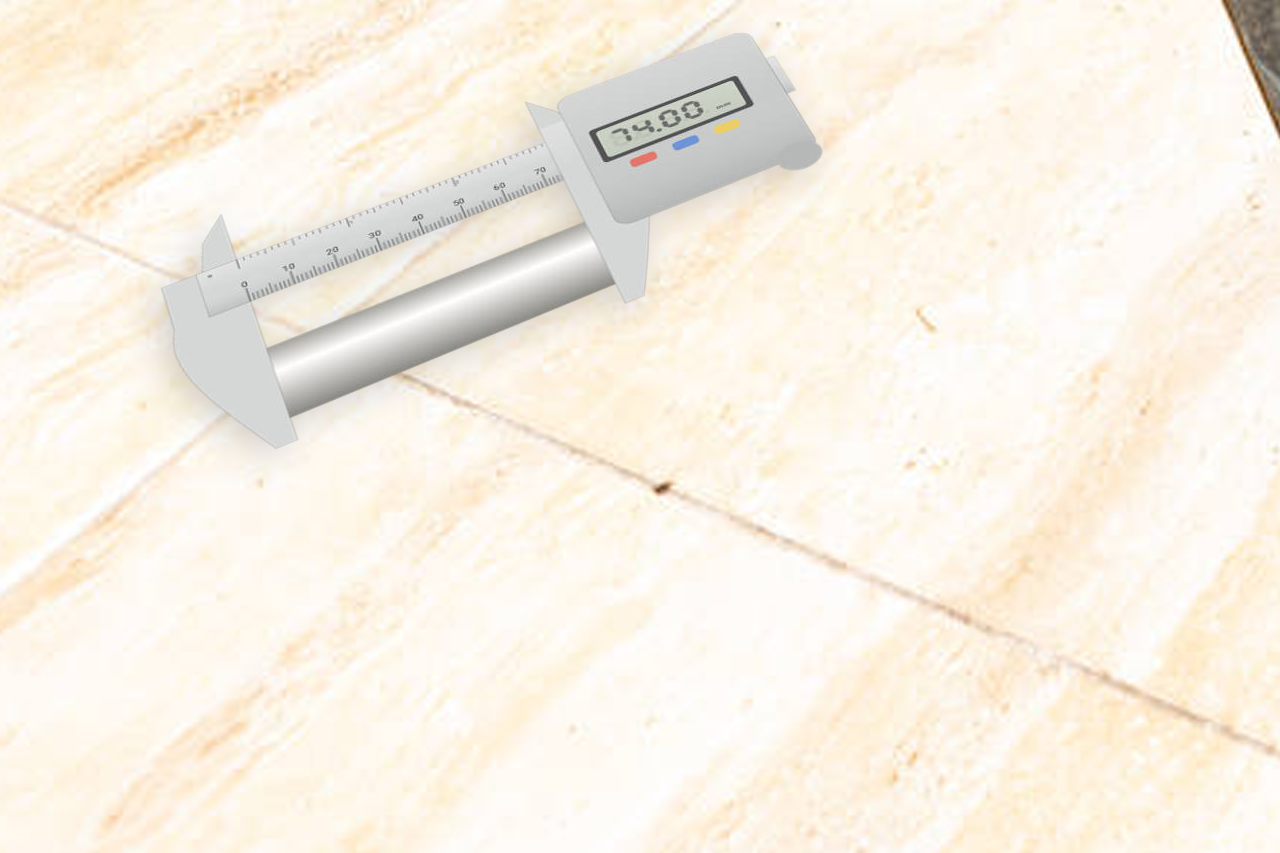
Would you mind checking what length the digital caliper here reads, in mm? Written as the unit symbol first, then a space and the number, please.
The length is mm 74.00
